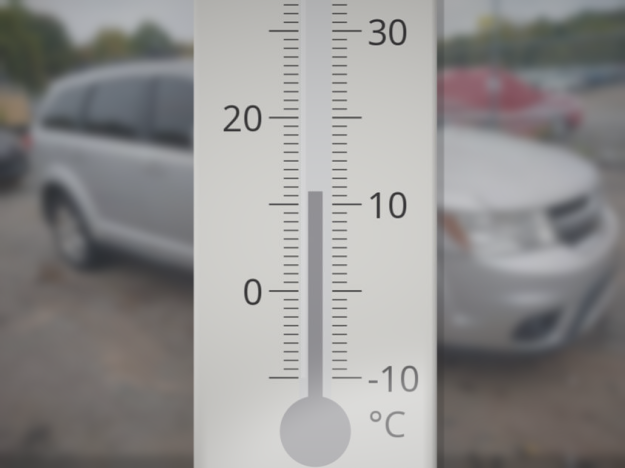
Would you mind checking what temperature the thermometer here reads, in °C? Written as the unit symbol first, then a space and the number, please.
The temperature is °C 11.5
